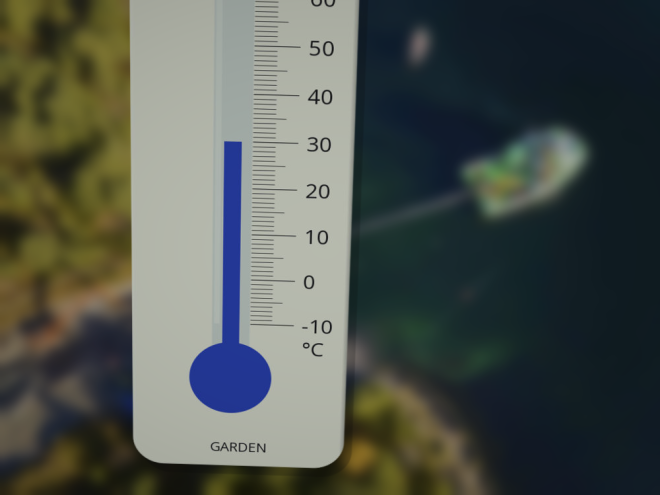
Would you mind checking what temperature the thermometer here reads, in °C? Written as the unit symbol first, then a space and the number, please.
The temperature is °C 30
